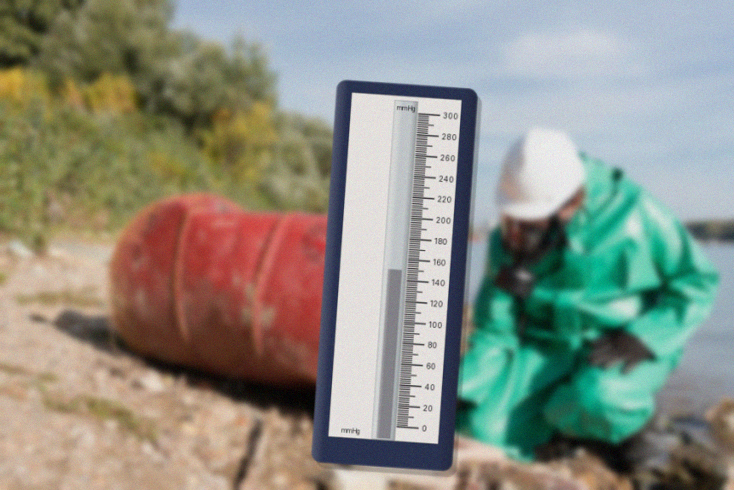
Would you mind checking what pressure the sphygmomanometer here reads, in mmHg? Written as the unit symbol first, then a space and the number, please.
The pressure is mmHg 150
